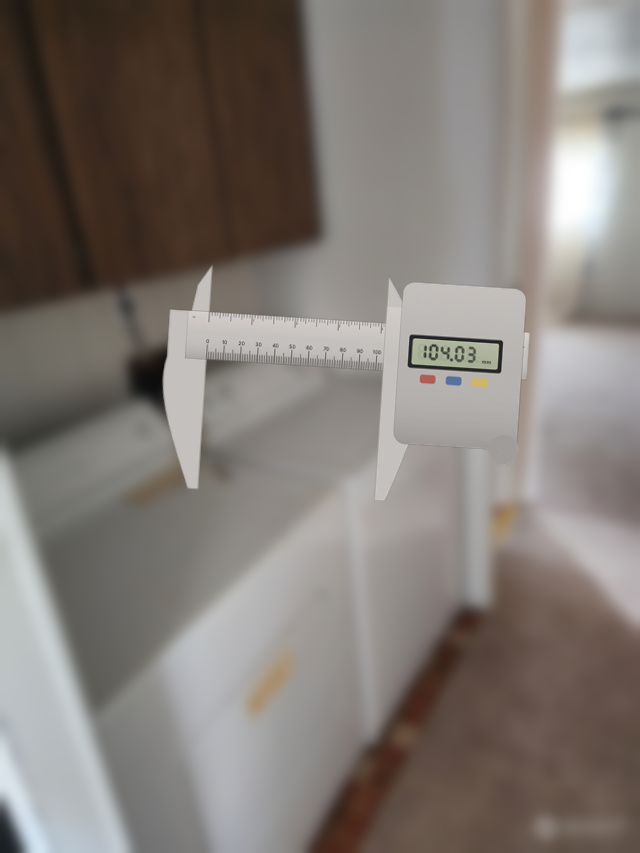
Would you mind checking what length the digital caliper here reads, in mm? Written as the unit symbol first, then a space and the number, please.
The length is mm 104.03
